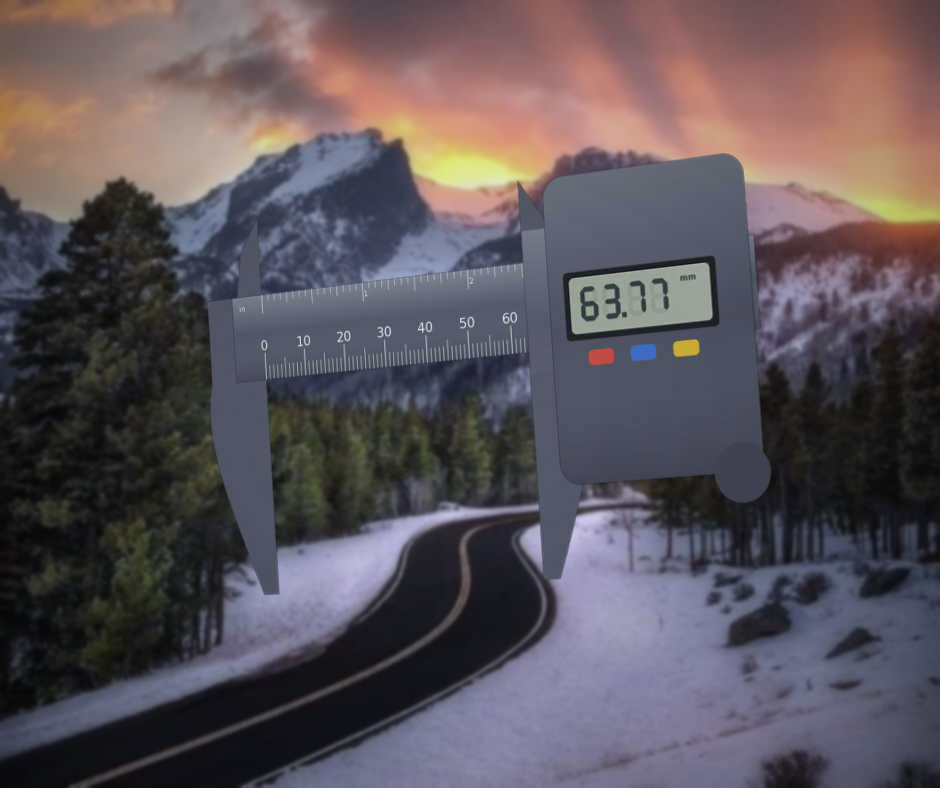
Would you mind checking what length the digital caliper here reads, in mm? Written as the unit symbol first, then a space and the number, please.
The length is mm 63.77
